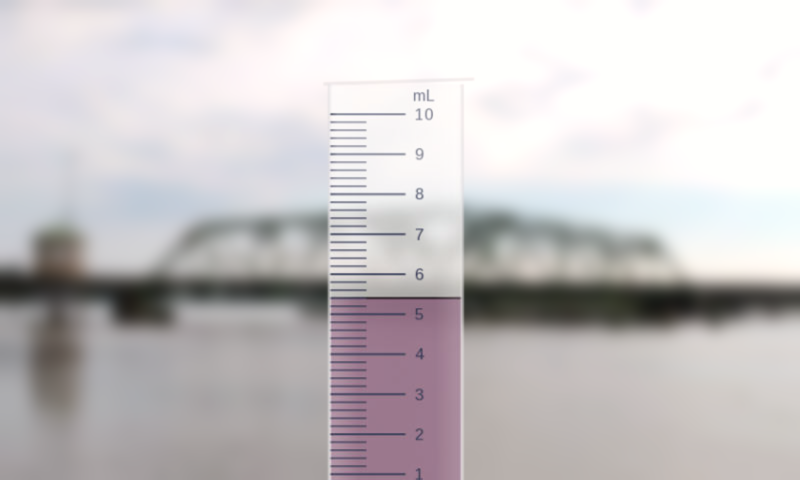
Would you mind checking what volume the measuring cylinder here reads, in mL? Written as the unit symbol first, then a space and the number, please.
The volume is mL 5.4
